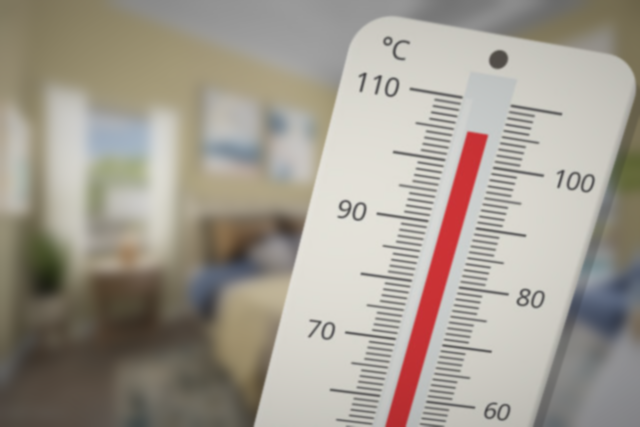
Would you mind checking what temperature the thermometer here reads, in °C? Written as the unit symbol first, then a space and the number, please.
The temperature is °C 105
